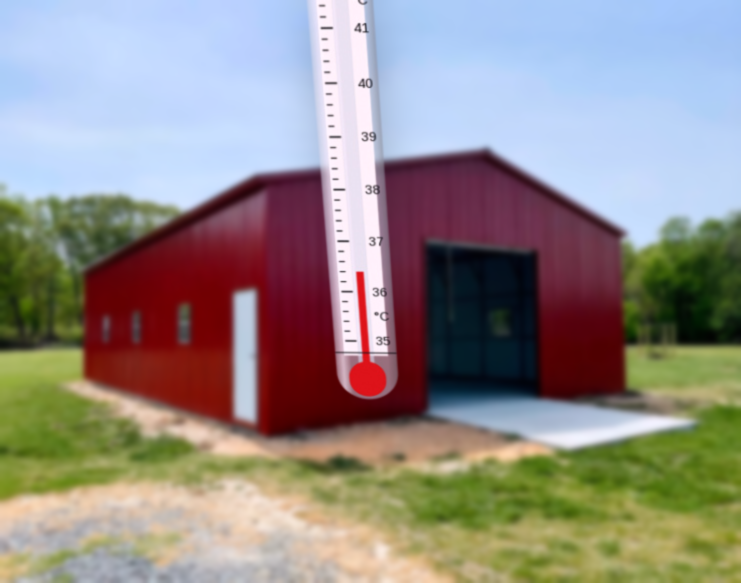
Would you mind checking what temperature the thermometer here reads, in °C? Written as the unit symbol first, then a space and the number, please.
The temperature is °C 36.4
